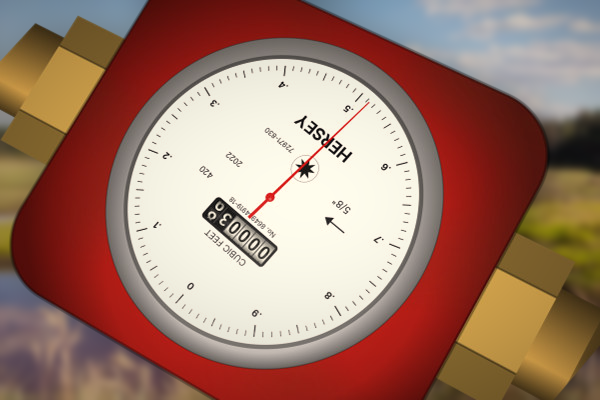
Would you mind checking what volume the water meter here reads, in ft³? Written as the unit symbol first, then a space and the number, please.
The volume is ft³ 38.51
